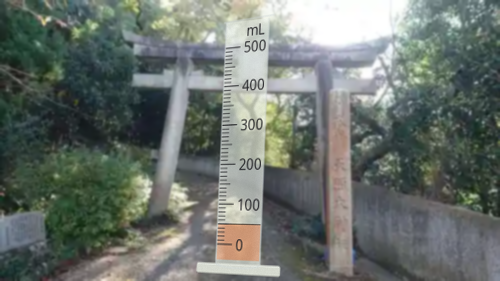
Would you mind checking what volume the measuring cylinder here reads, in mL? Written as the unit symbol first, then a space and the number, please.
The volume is mL 50
